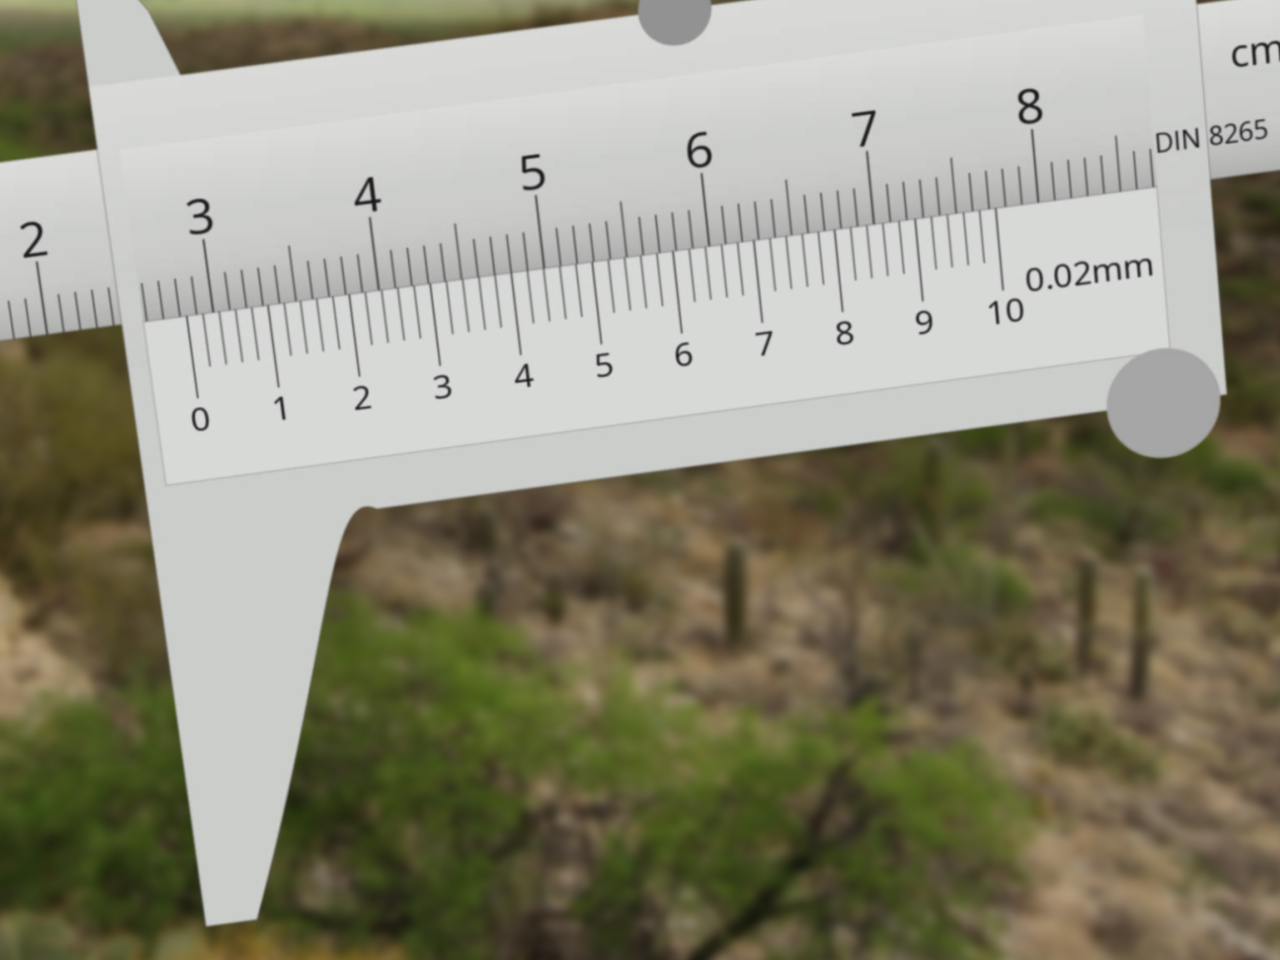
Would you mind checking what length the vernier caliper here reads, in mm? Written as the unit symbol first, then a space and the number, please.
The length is mm 28.4
